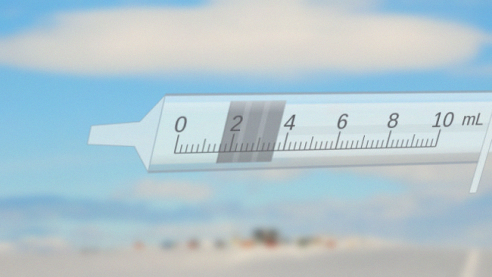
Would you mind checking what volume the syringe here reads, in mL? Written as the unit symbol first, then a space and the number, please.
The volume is mL 1.6
